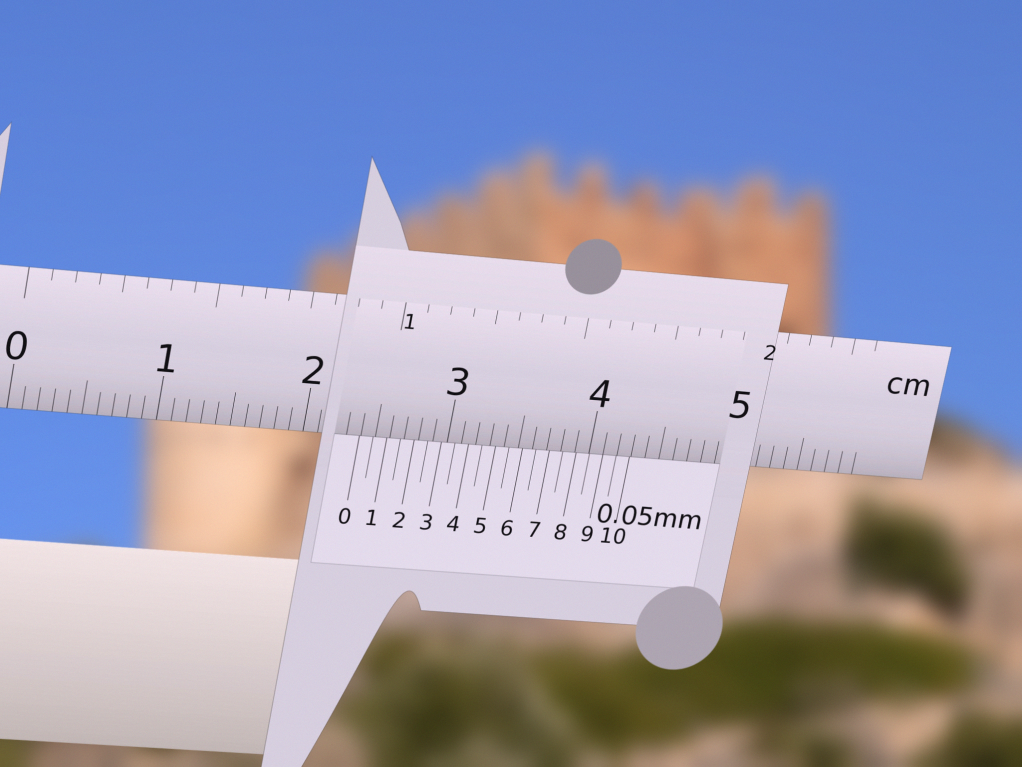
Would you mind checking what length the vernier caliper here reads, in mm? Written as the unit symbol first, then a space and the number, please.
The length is mm 23.9
